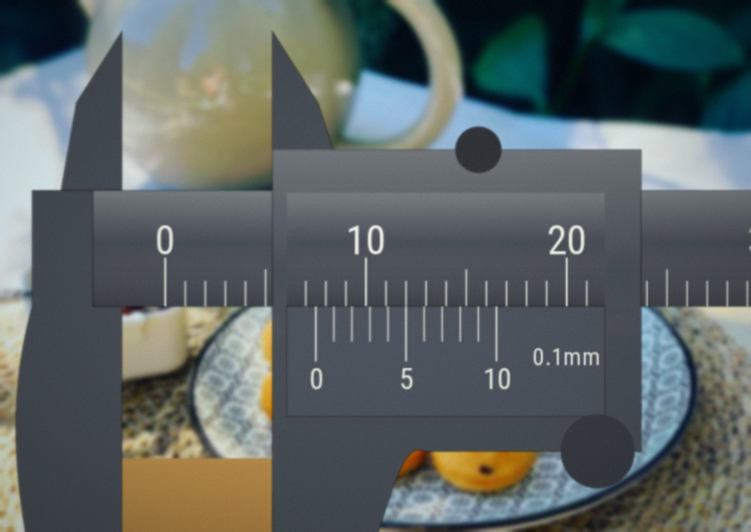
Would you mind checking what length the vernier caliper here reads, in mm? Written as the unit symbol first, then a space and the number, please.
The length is mm 7.5
